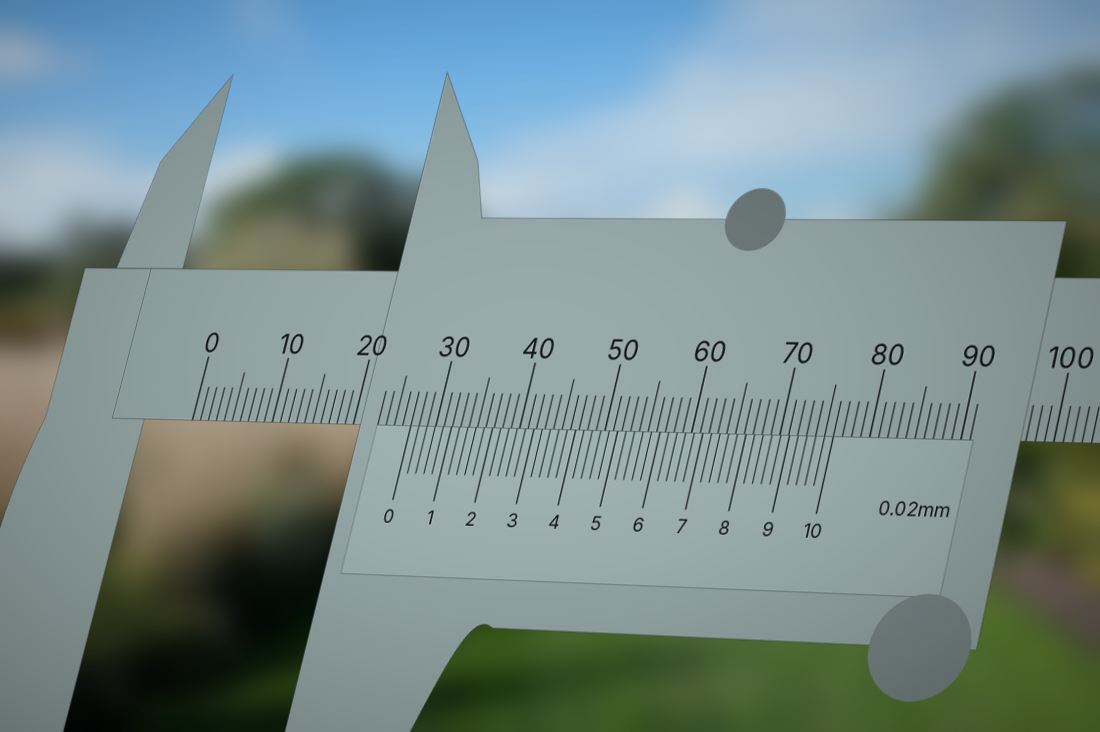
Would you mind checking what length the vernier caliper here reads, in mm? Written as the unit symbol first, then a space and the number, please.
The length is mm 27.0
